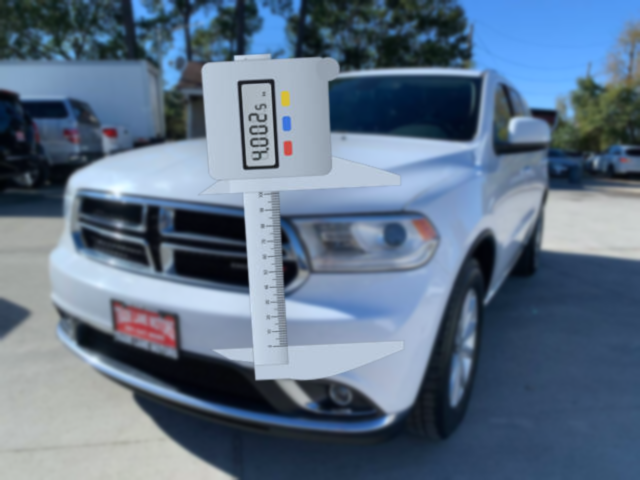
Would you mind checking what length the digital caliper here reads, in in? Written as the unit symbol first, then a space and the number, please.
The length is in 4.0025
